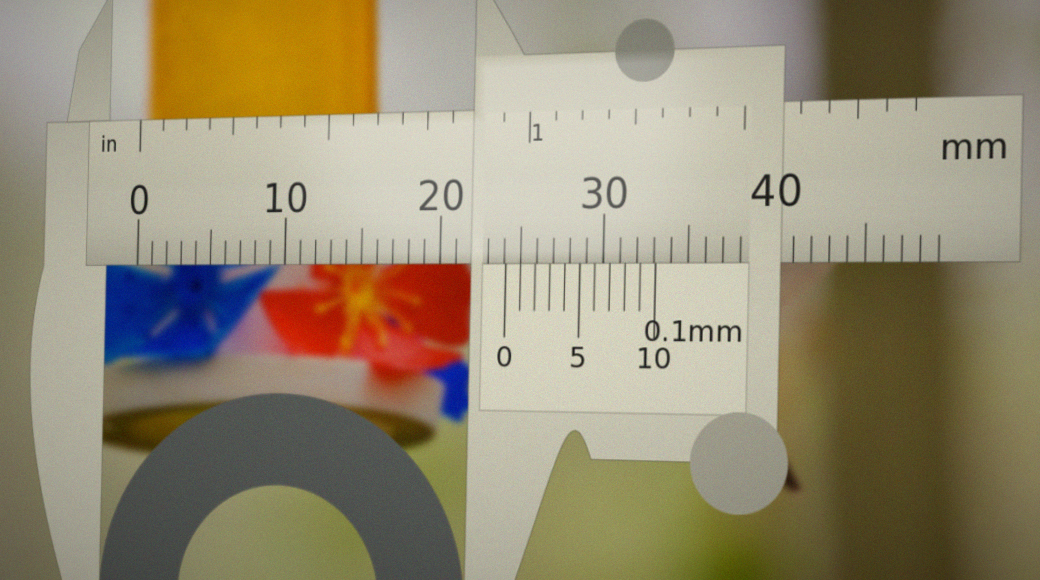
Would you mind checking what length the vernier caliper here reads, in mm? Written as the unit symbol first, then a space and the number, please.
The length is mm 24.1
